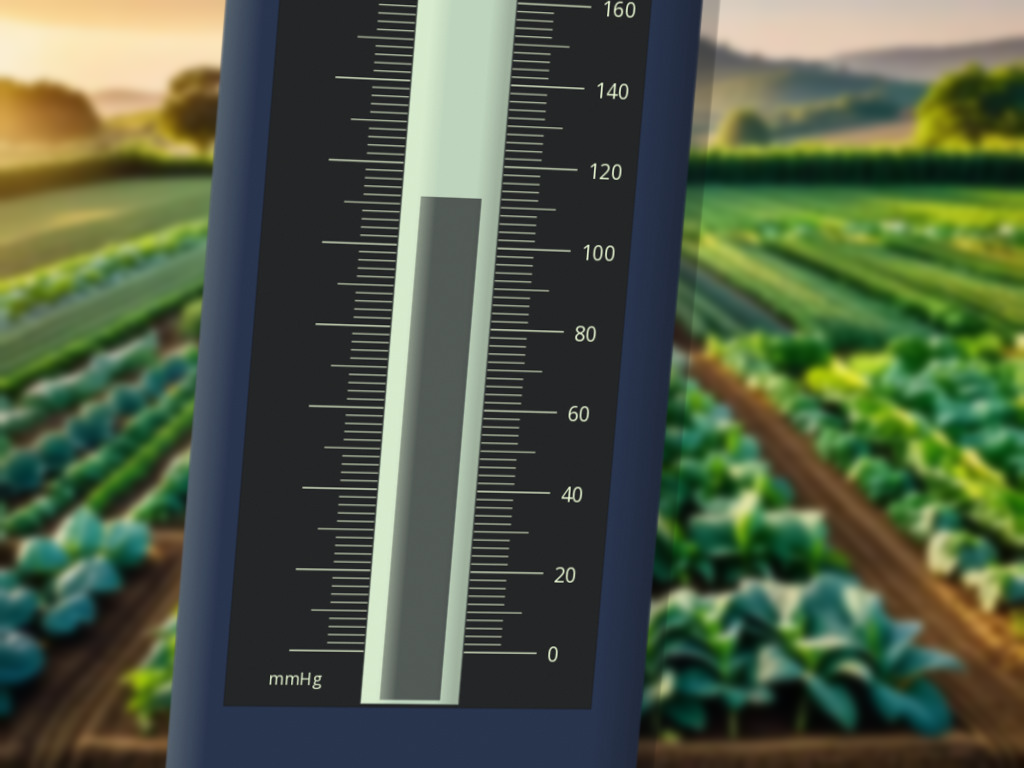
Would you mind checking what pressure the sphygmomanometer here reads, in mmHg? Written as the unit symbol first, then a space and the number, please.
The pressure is mmHg 112
